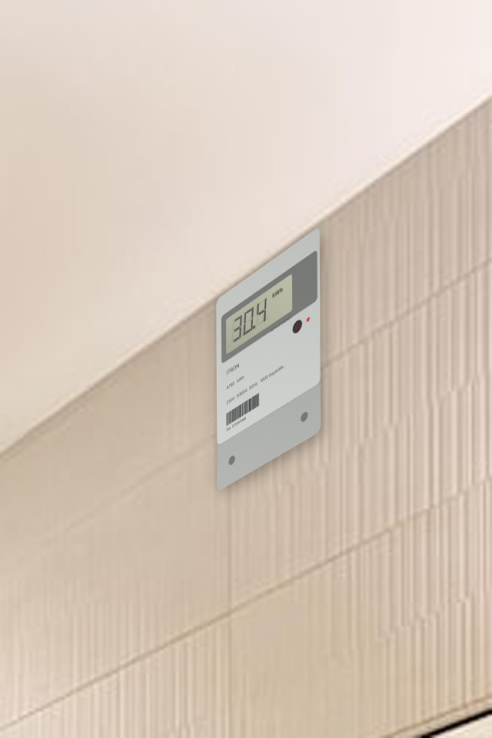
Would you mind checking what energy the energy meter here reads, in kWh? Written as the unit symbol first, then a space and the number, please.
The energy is kWh 30.4
